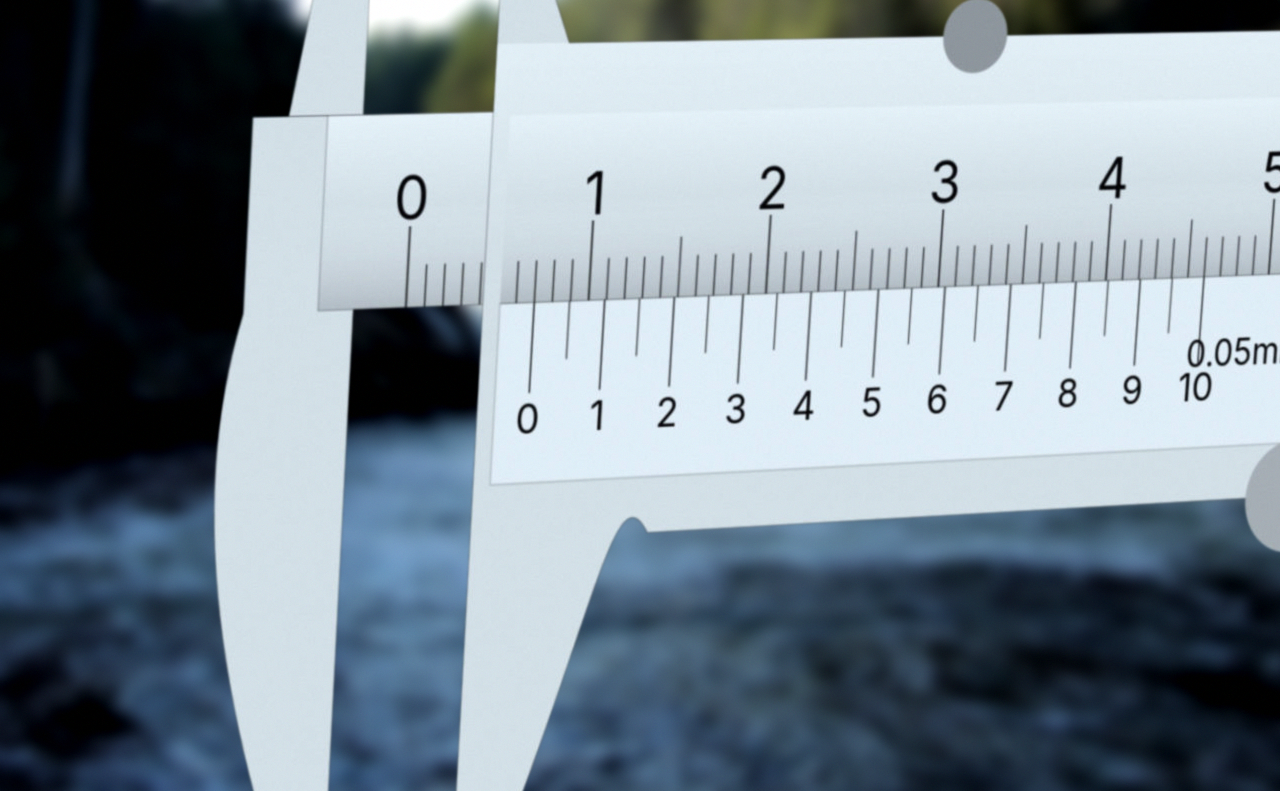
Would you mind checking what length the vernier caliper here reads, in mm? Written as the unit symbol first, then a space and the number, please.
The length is mm 7.0
